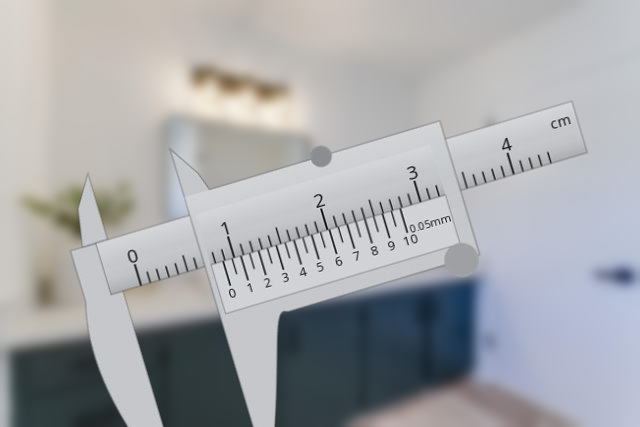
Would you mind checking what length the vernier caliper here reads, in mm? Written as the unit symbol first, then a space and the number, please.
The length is mm 8.8
